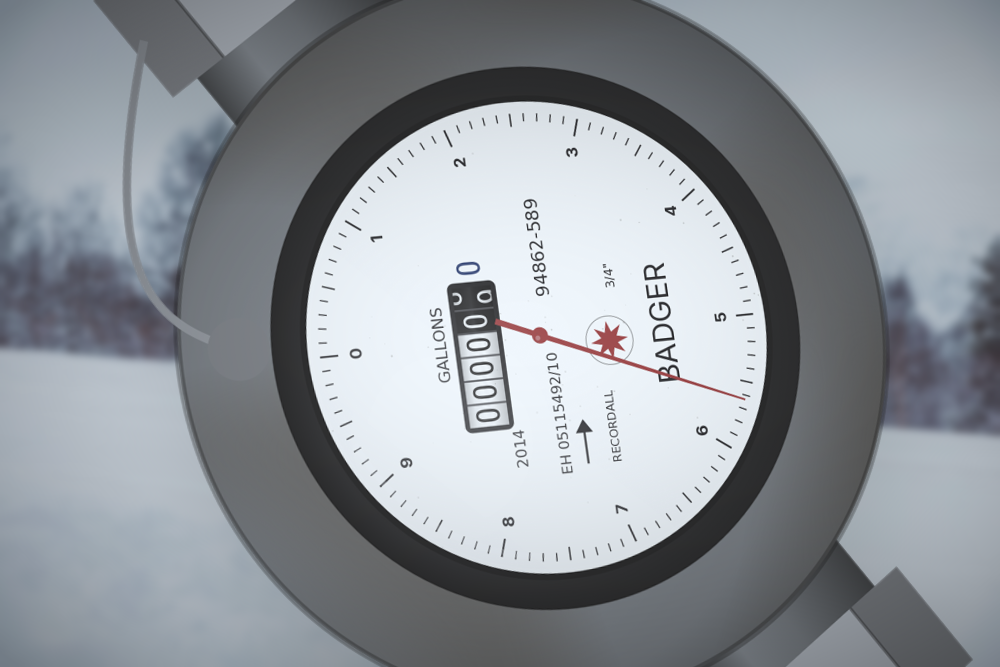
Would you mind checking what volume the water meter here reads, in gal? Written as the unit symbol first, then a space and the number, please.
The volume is gal 85.6
